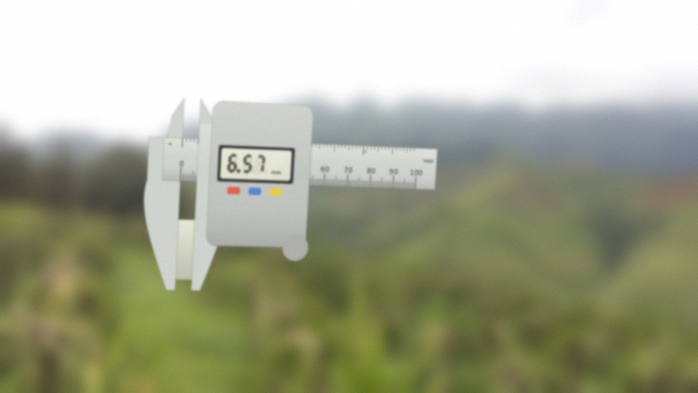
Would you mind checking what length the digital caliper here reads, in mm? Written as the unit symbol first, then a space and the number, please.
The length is mm 6.57
